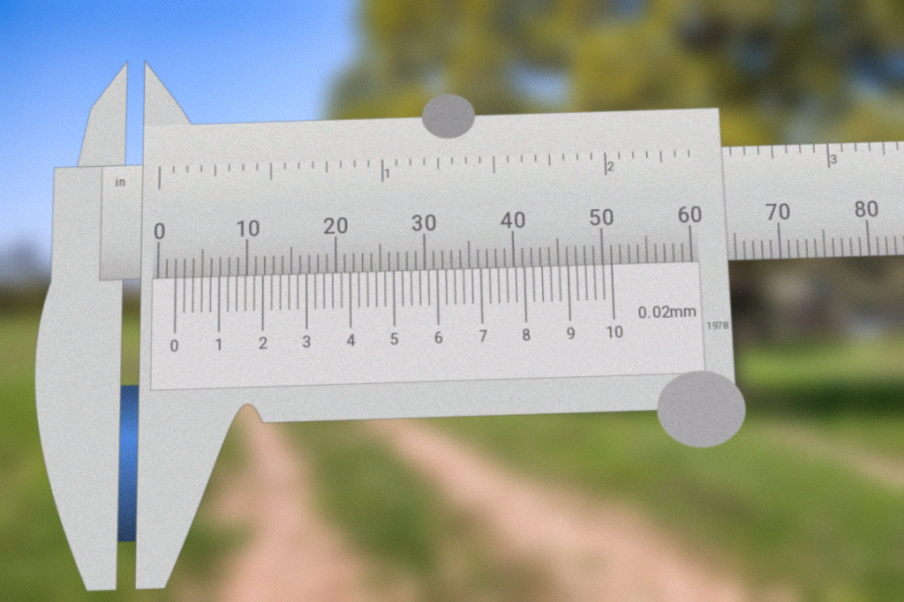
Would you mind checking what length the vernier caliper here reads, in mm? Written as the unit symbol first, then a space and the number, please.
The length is mm 2.0
